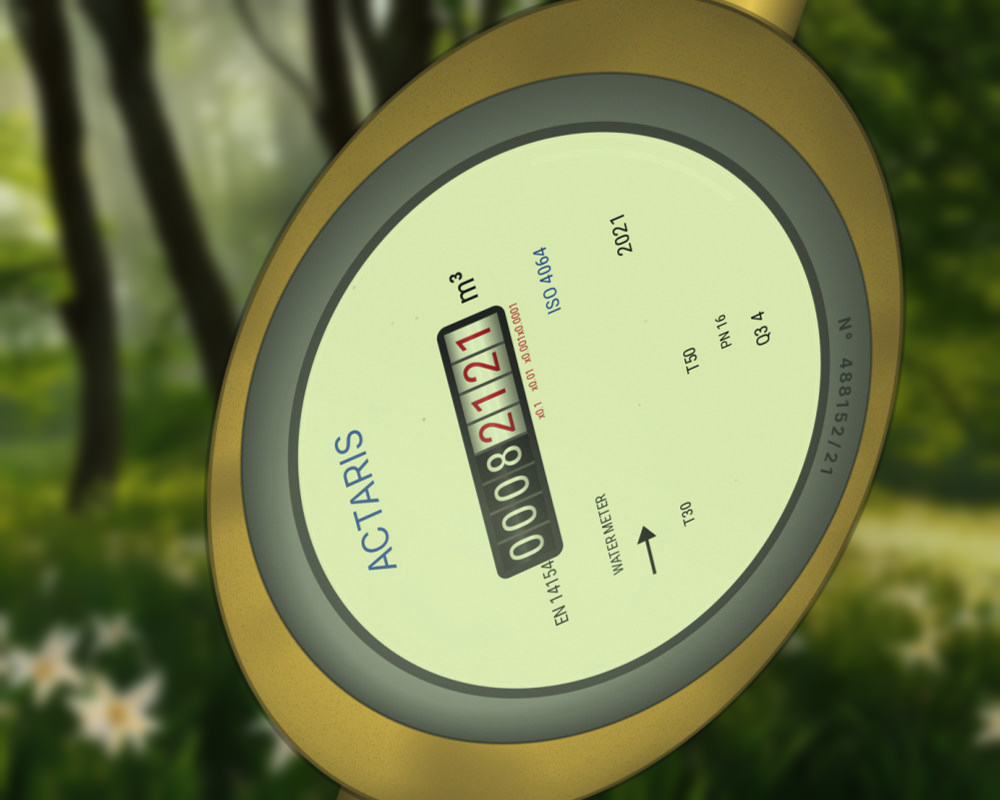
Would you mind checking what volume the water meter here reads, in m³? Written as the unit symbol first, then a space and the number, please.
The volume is m³ 8.2121
